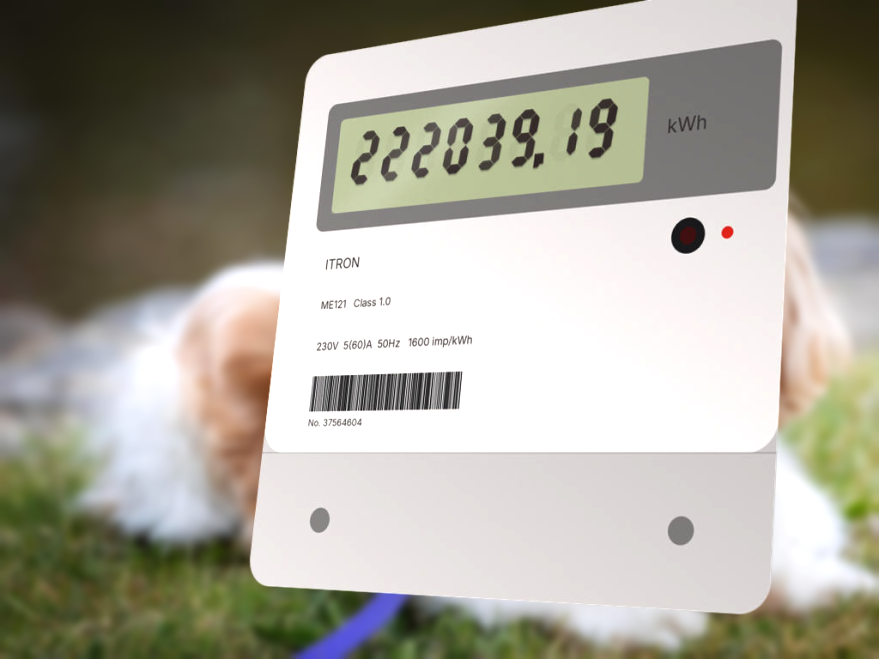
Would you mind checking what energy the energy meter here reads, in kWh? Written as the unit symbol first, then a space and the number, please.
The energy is kWh 222039.19
